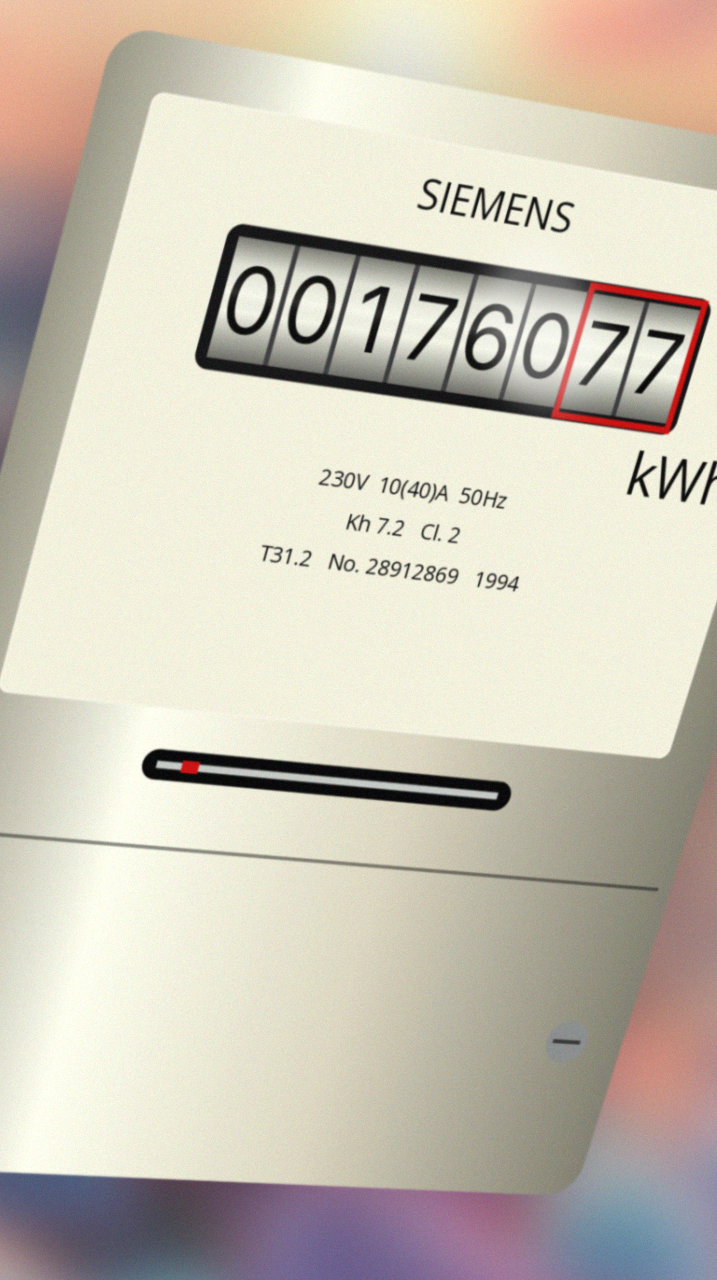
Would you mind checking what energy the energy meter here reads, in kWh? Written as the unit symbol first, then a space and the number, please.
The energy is kWh 1760.77
